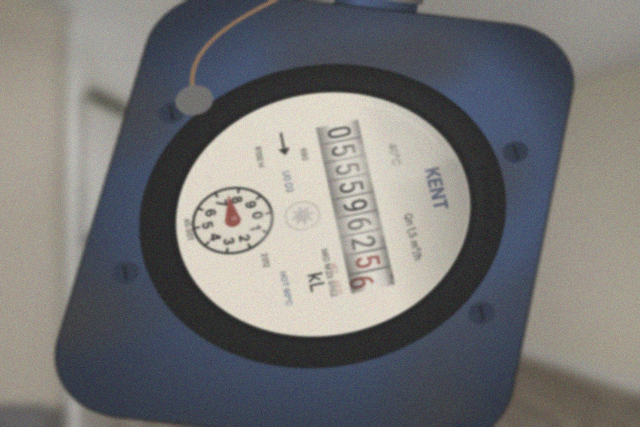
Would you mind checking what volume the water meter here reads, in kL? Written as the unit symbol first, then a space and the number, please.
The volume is kL 555962.557
